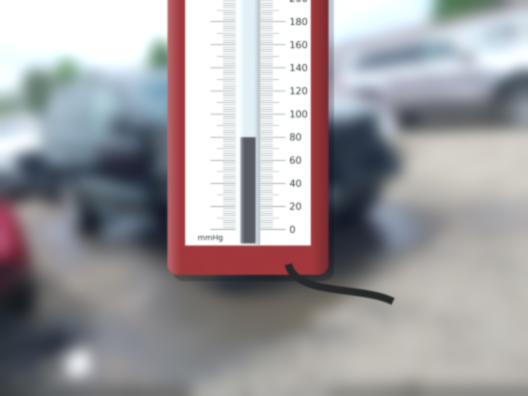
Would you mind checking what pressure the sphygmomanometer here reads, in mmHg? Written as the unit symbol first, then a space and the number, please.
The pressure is mmHg 80
